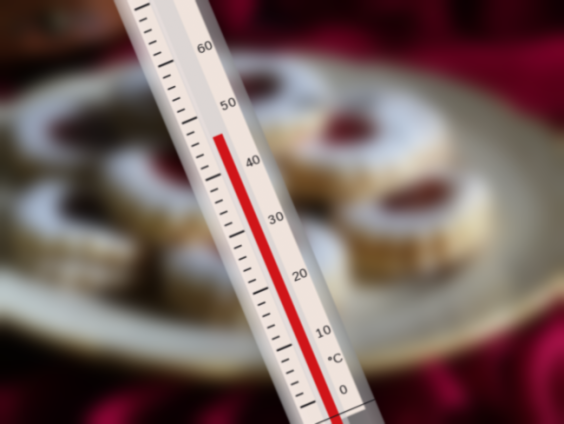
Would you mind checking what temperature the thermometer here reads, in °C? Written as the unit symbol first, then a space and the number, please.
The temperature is °C 46
